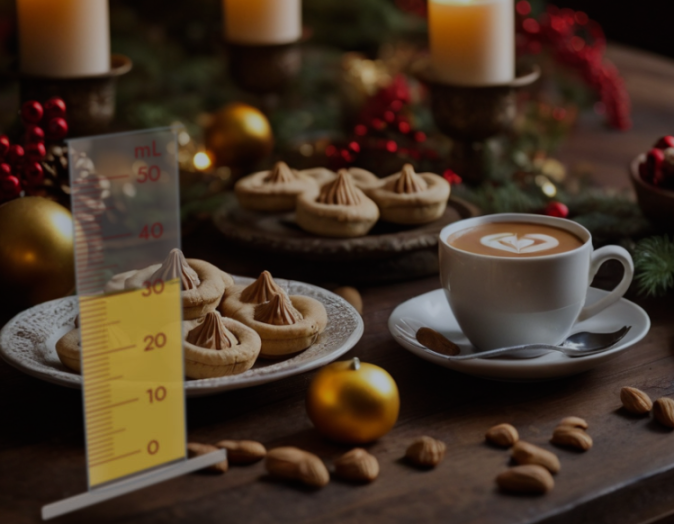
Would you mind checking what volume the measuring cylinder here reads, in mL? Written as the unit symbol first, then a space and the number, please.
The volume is mL 30
